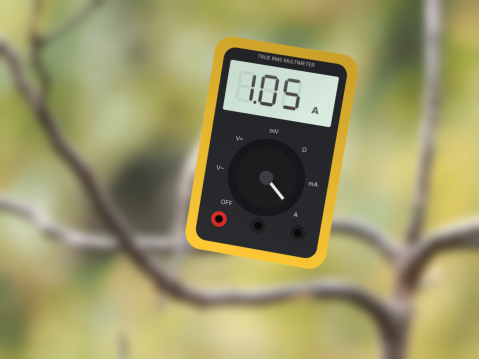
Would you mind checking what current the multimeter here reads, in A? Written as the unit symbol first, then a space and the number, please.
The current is A 1.05
